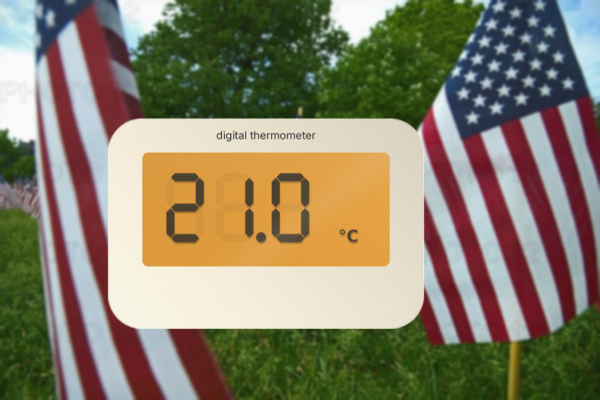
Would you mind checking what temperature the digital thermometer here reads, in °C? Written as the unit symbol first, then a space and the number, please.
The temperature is °C 21.0
